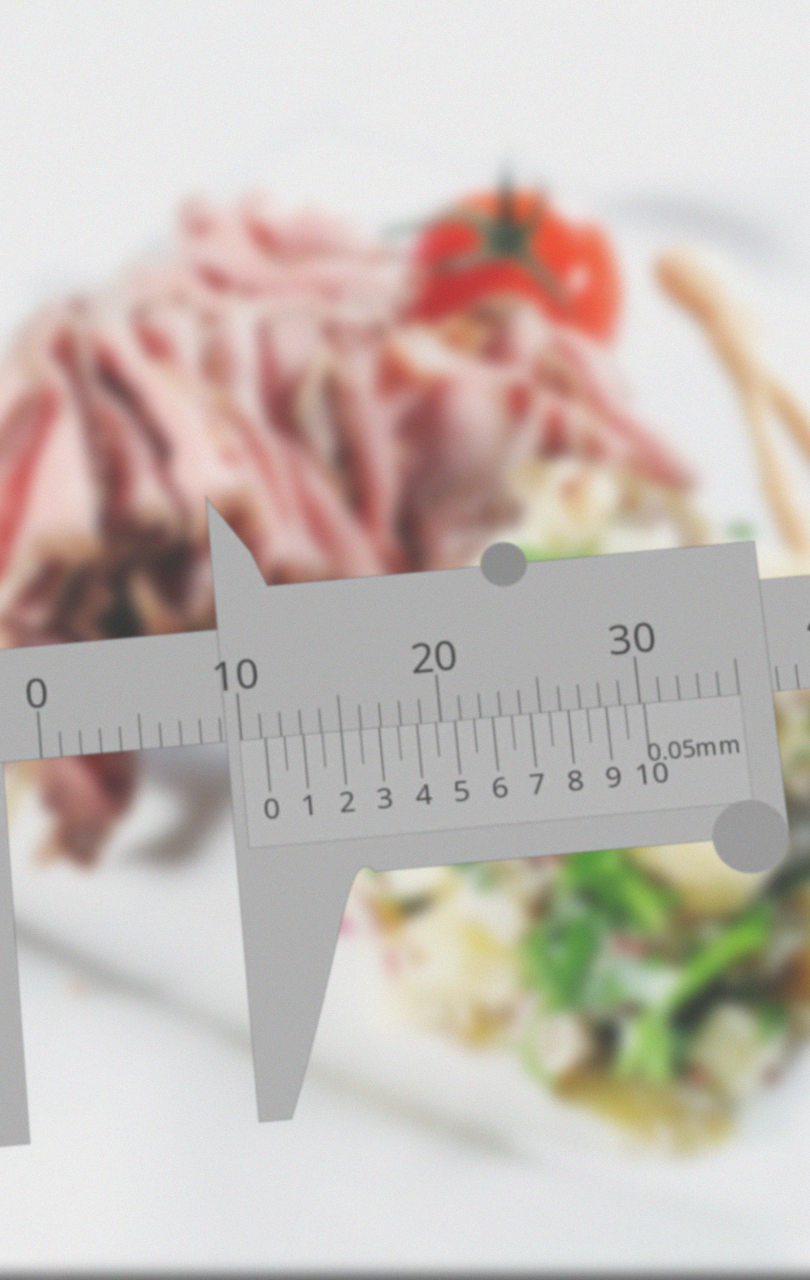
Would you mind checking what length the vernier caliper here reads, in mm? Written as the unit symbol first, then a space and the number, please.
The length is mm 11.2
